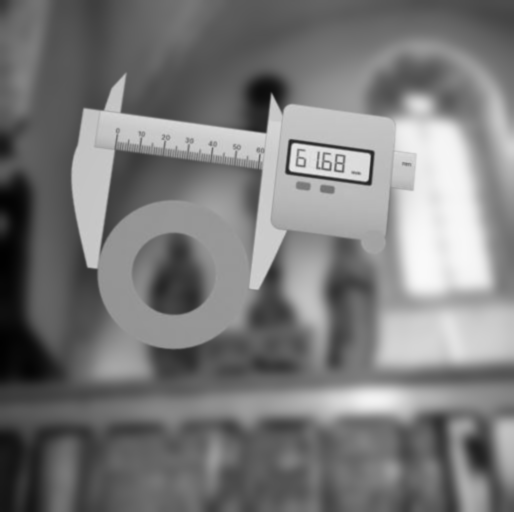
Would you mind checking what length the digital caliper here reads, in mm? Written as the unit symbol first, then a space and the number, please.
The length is mm 61.68
